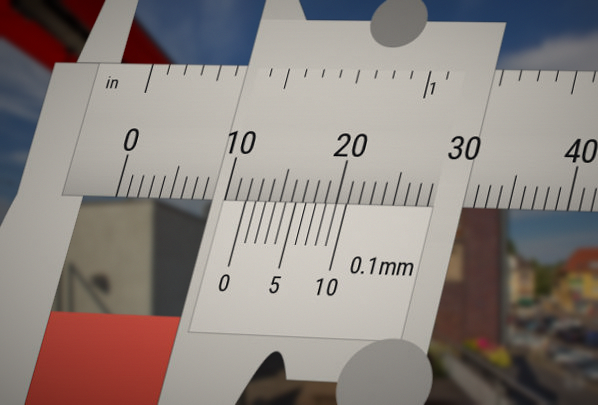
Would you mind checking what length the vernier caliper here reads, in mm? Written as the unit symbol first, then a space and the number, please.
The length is mm 11.9
